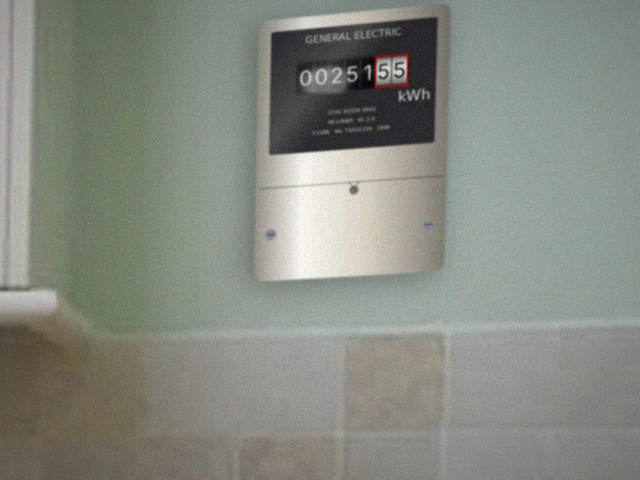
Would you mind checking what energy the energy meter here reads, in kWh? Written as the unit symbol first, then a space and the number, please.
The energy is kWh 251.55
